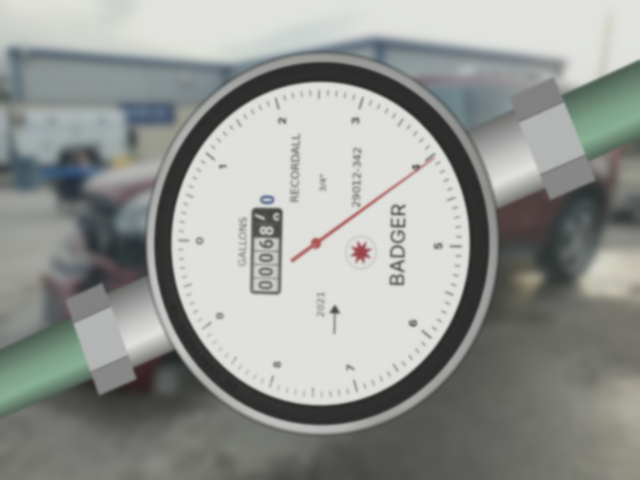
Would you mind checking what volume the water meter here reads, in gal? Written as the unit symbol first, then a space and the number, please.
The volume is gal 6874.0
